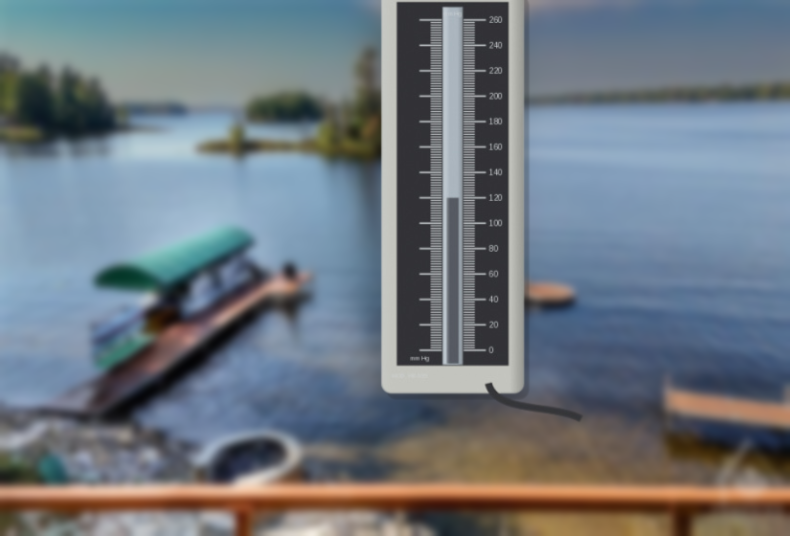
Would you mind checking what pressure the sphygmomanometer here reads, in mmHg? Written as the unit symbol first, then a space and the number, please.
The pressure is mmHg 120
